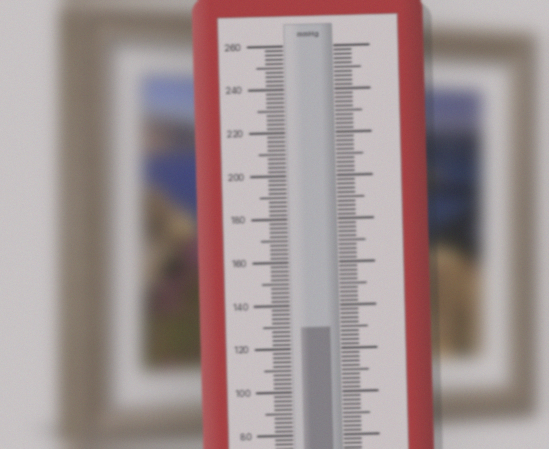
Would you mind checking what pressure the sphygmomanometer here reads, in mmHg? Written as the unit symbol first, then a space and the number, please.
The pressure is mmHg 130
